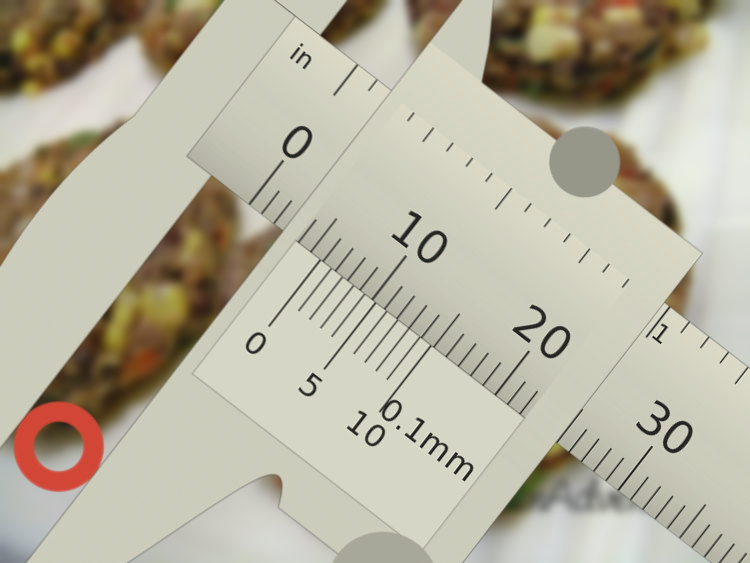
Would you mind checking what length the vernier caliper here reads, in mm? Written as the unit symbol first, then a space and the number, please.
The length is mm 5.8
